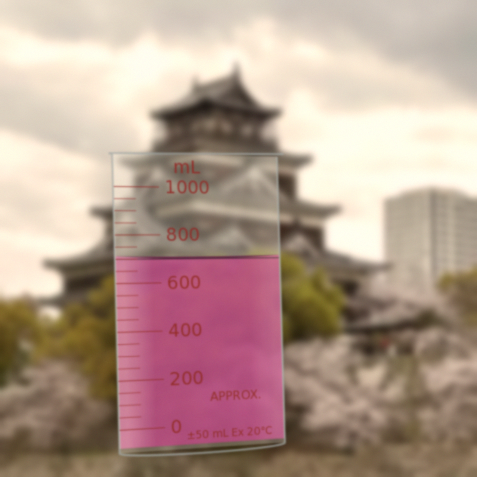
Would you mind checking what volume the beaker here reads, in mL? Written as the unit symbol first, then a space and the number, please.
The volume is mL 700
